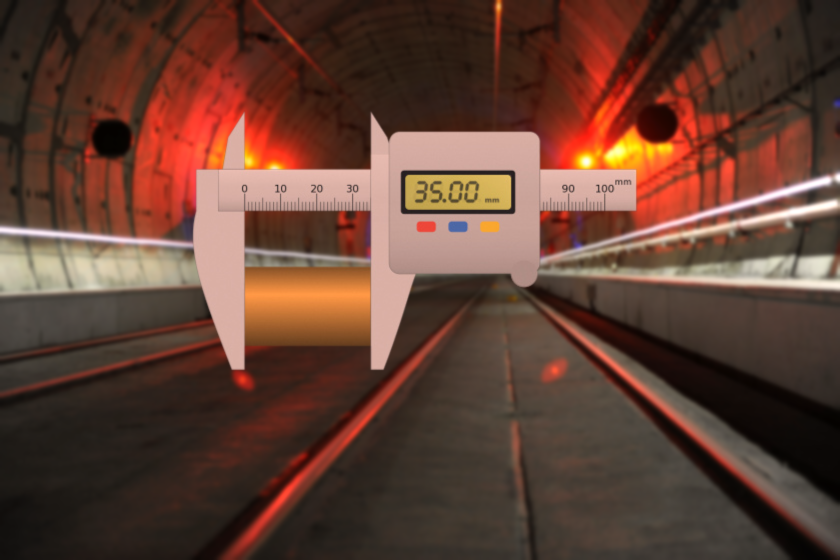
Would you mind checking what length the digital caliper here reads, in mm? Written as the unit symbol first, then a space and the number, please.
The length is mm 35.00
